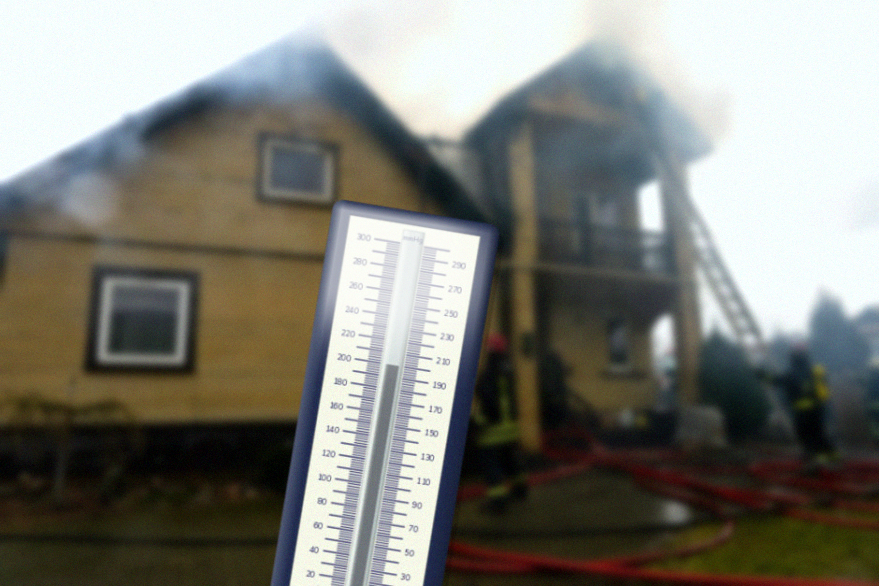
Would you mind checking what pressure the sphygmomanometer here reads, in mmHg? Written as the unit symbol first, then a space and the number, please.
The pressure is mmHg 200
